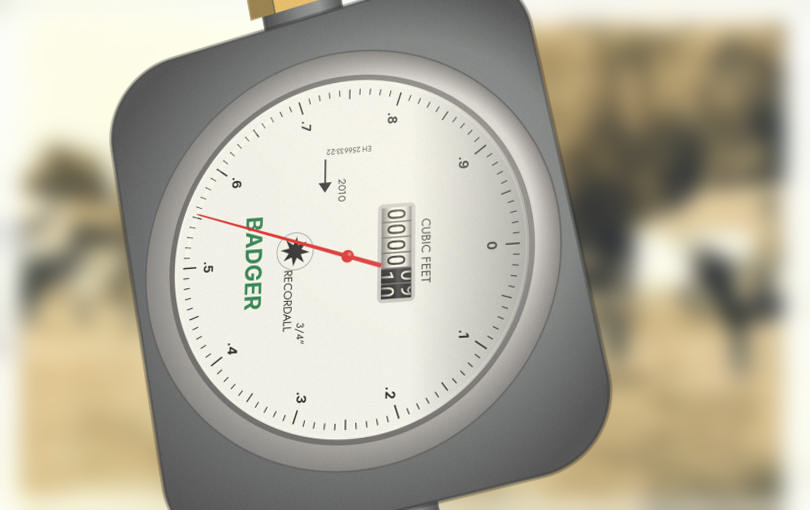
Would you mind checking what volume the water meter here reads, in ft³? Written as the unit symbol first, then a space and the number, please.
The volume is ft³ 9.55
